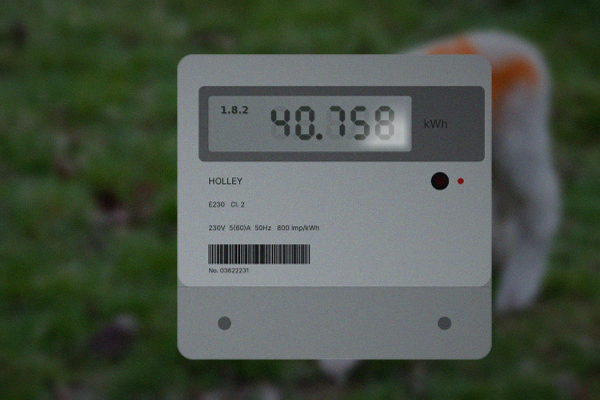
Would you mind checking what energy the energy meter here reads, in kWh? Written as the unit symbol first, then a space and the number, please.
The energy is kWh 40.758
